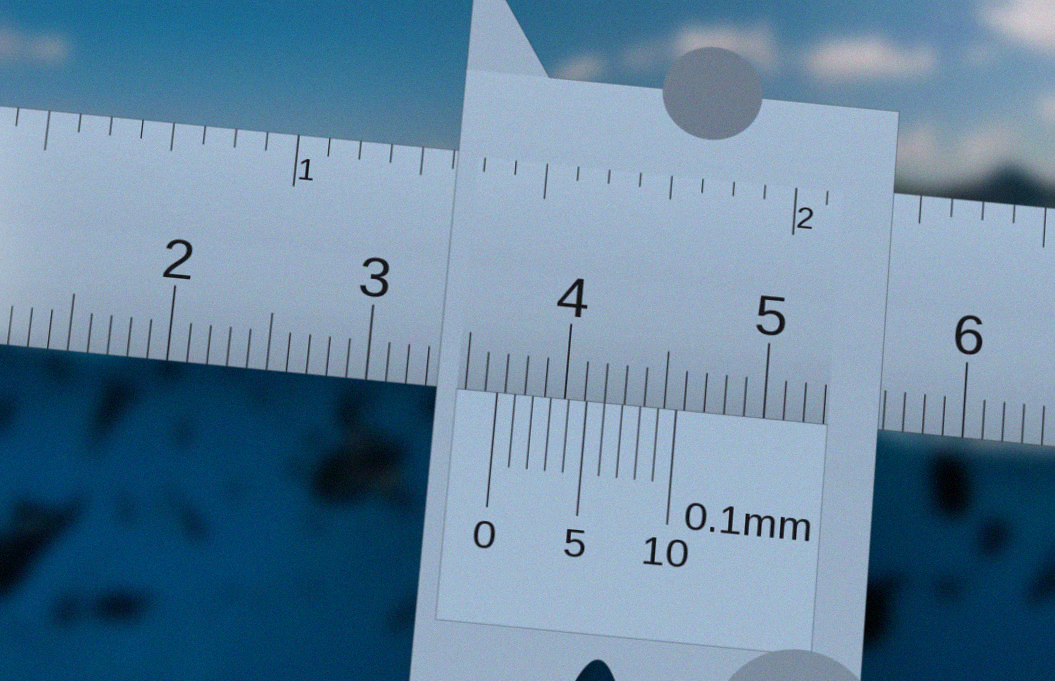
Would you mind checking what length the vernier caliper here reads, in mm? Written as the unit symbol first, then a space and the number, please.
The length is mm 36.6
